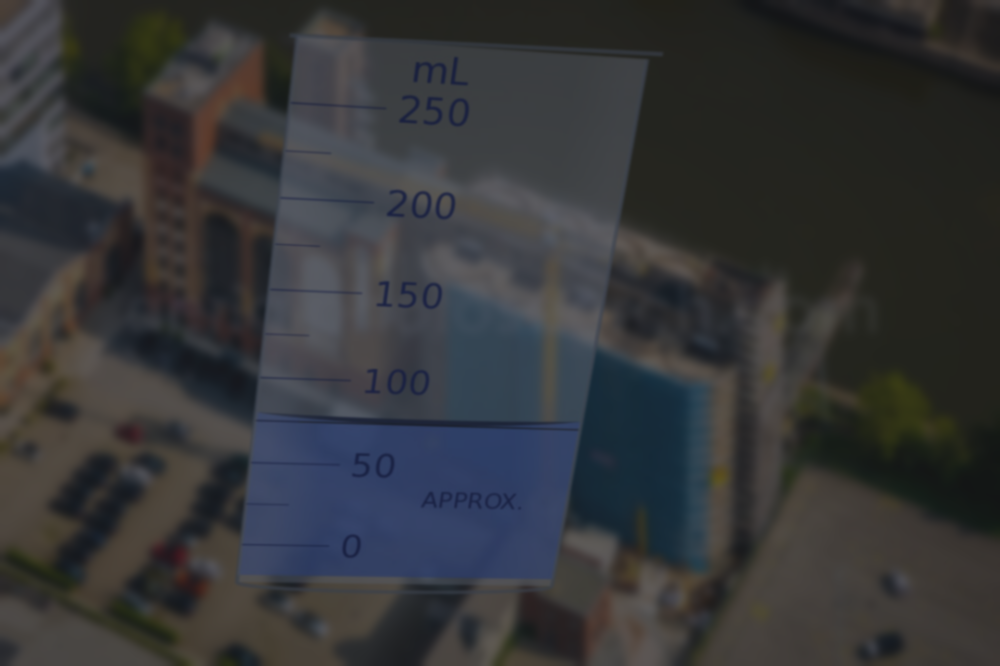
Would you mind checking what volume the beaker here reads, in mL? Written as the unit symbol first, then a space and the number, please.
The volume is mL 75
